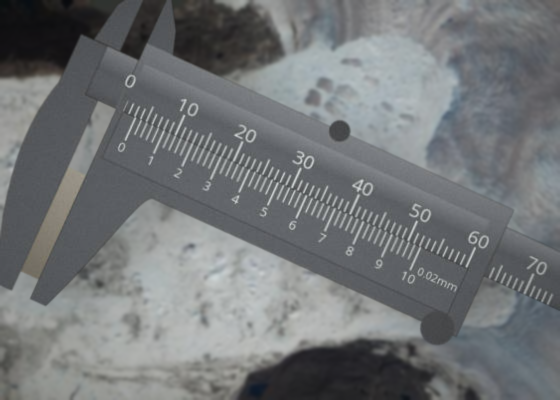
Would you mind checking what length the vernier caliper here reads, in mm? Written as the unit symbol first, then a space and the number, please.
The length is mm 3.2
